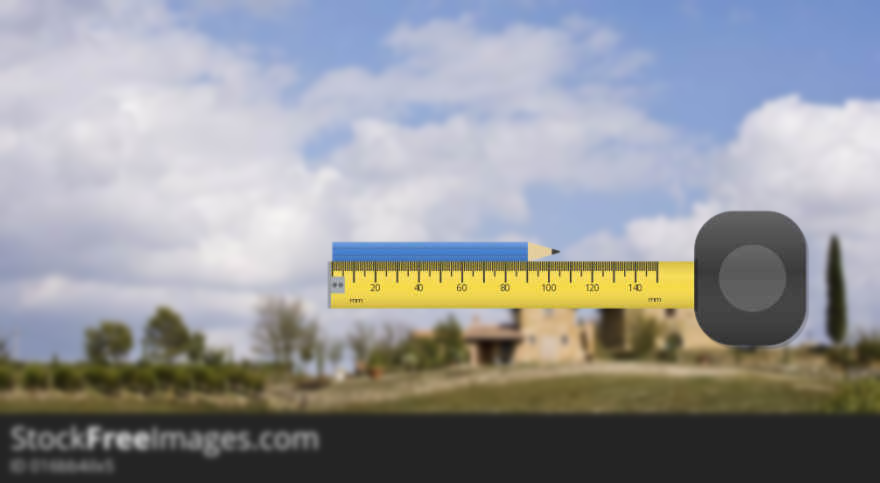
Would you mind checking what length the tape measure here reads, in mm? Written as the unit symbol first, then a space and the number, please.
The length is mm 105
